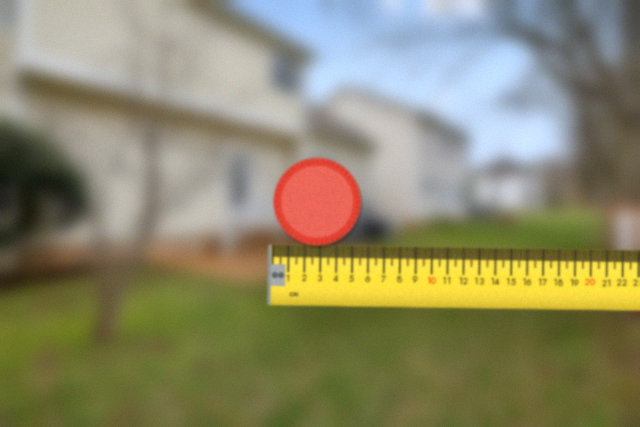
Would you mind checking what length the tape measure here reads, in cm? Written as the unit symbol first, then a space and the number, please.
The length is cm 5.5
